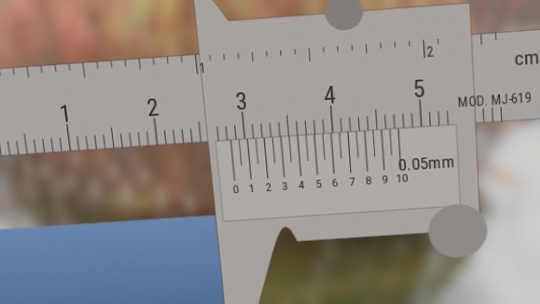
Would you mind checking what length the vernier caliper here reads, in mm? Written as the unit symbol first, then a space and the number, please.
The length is mm 28.4
